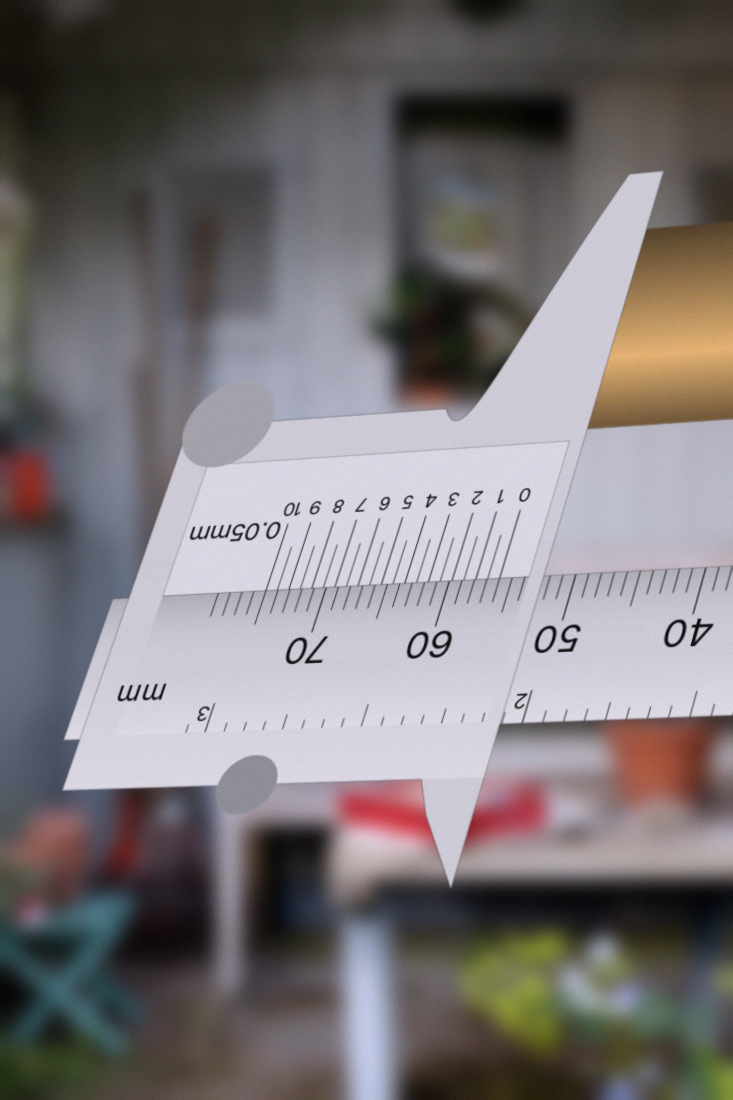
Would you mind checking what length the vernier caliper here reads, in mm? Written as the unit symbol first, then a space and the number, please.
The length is mm 56.0
